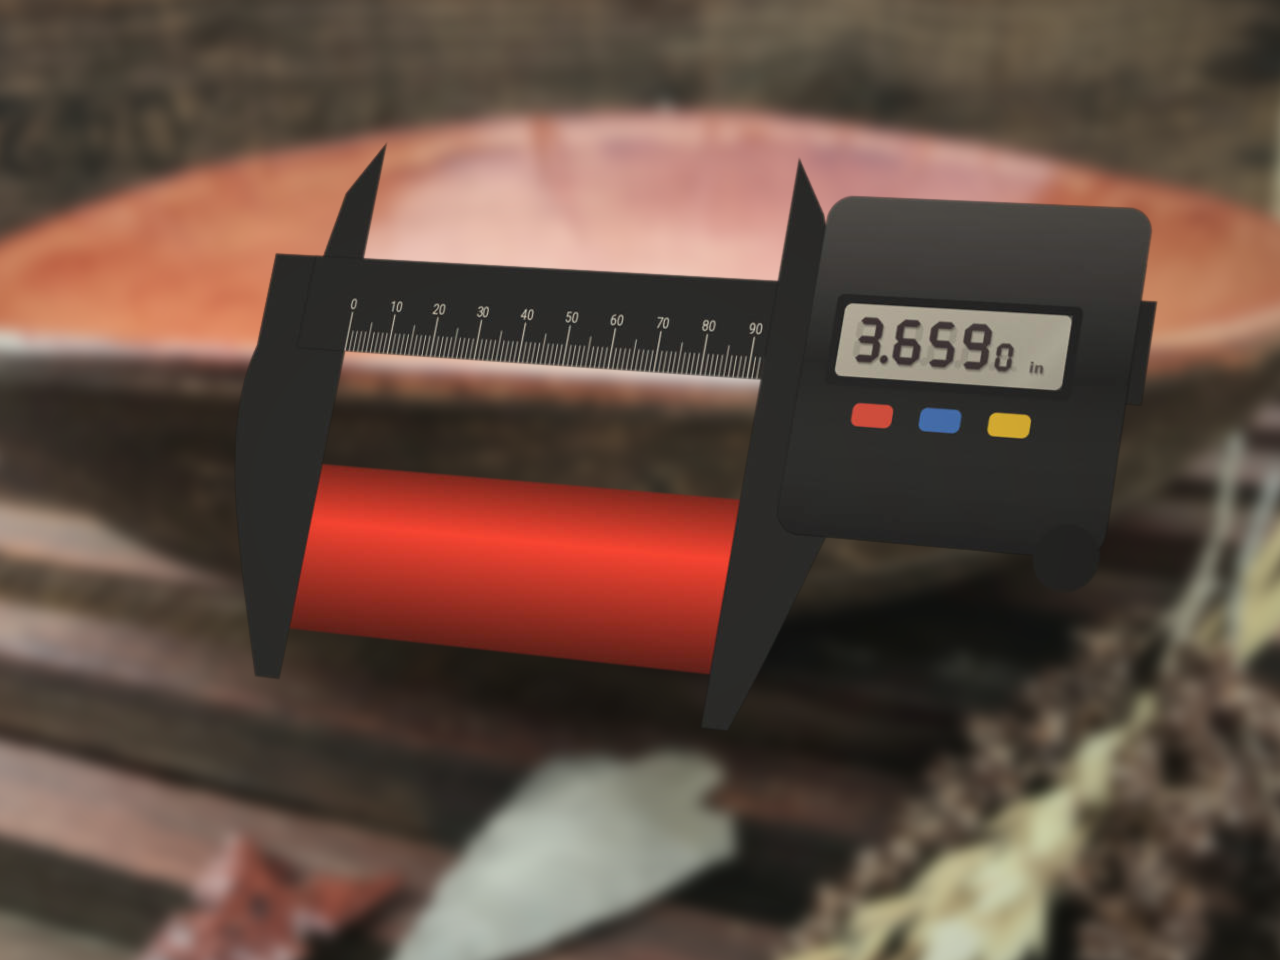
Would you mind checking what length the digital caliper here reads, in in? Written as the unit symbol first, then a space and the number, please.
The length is in 3.6590
